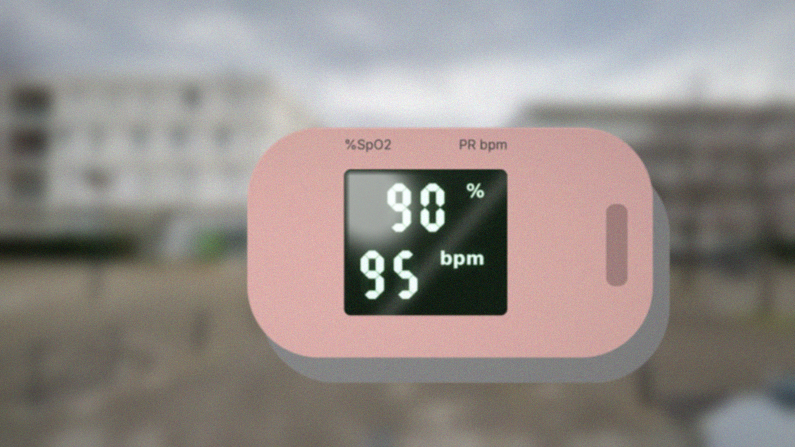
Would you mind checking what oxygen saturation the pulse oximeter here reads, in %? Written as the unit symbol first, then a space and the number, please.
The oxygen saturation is % 90
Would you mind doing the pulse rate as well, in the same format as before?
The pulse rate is bpm 95
